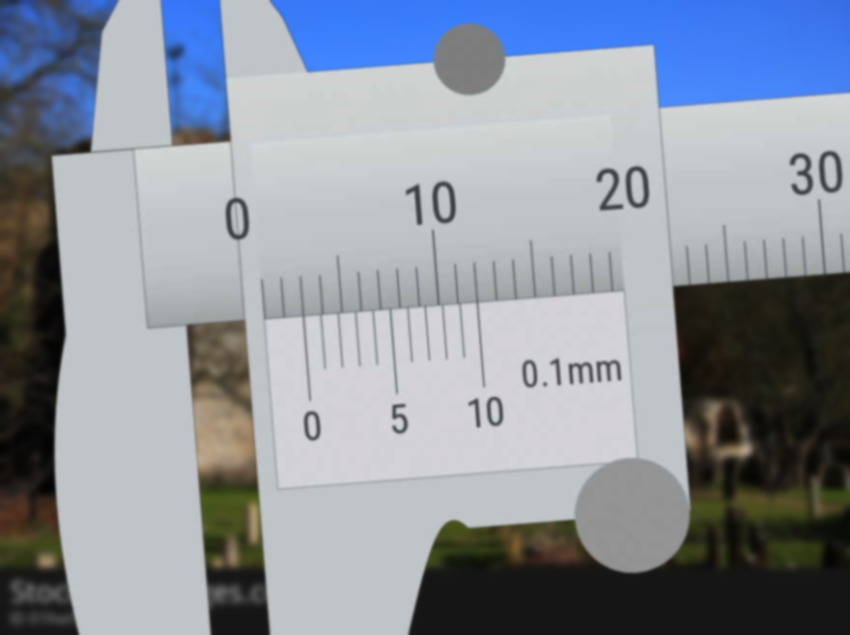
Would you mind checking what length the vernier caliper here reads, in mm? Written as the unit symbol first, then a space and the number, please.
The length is mm 3.0
